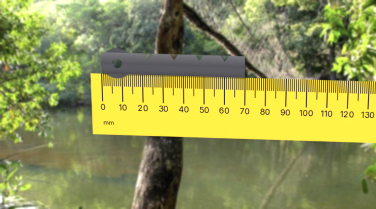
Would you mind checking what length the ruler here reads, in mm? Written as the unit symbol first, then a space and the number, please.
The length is mm 70
